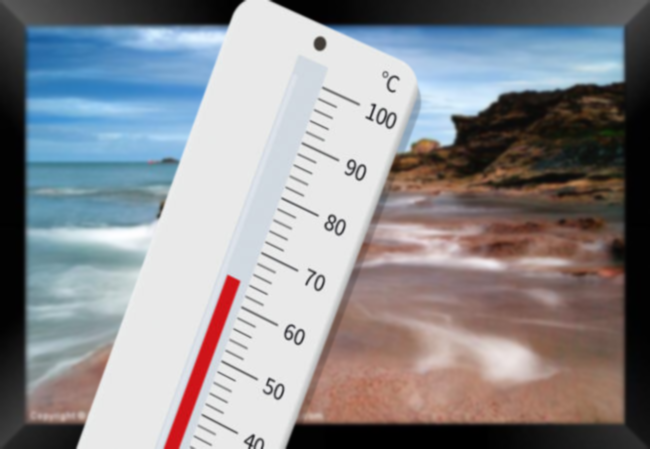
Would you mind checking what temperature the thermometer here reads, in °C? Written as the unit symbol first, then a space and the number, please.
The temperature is °C 64
